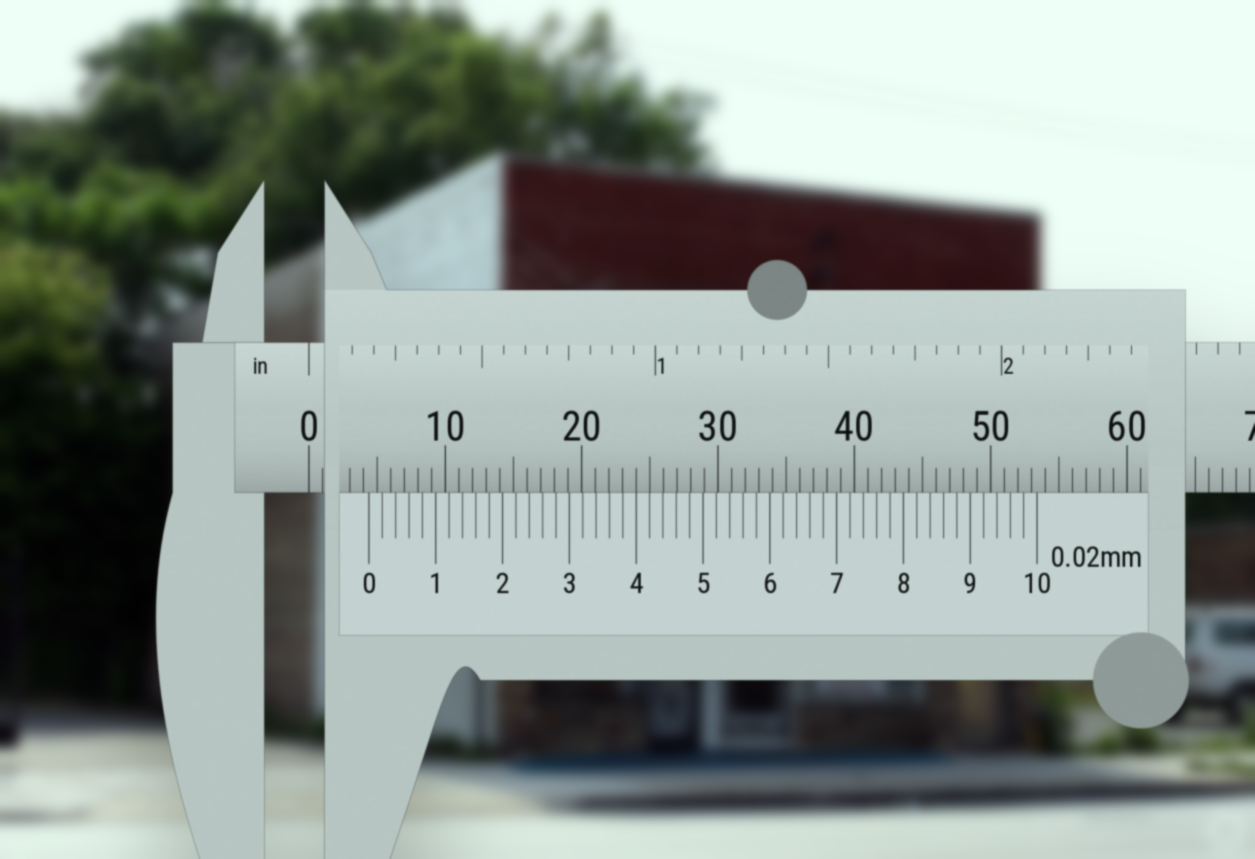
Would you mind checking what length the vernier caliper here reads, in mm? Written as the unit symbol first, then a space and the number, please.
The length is mm 4.4
